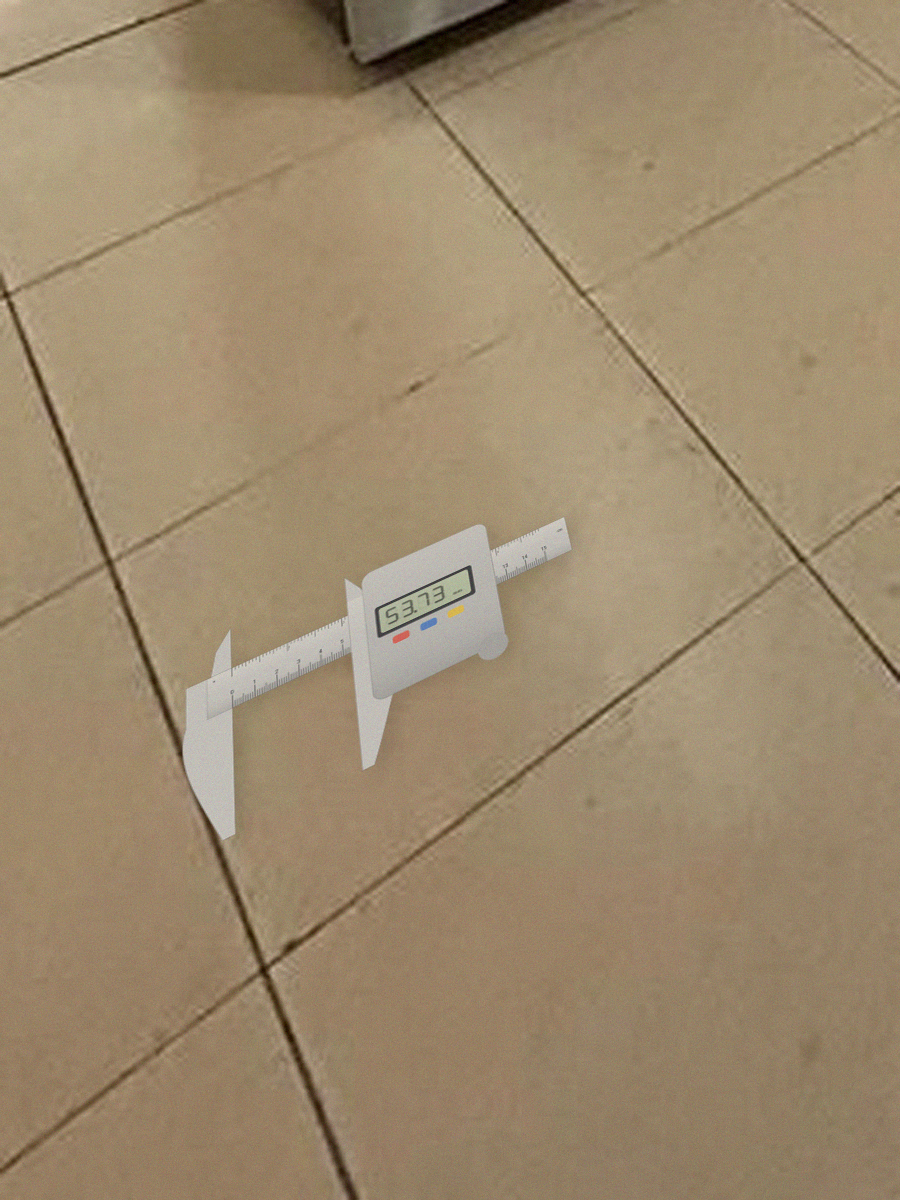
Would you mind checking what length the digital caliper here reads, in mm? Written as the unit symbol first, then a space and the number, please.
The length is mm 53.73
